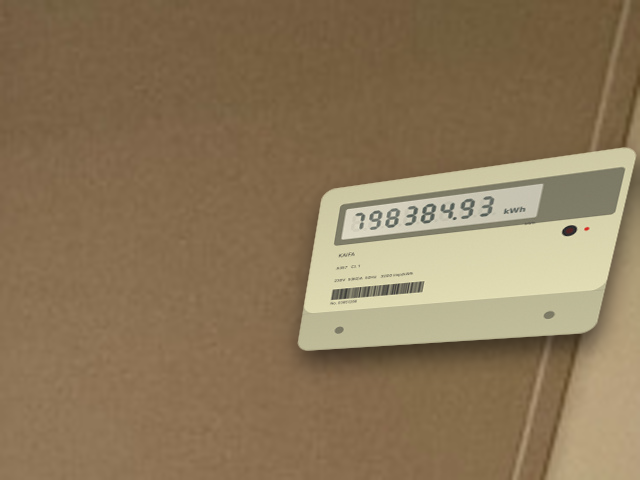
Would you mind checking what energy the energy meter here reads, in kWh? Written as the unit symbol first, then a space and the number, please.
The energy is kWh 798384.93
